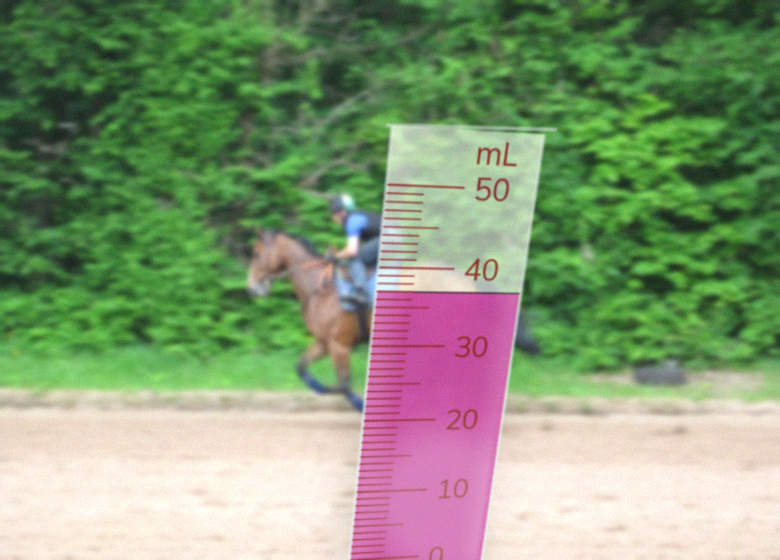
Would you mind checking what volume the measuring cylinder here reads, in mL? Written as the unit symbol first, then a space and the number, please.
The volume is mL 37
